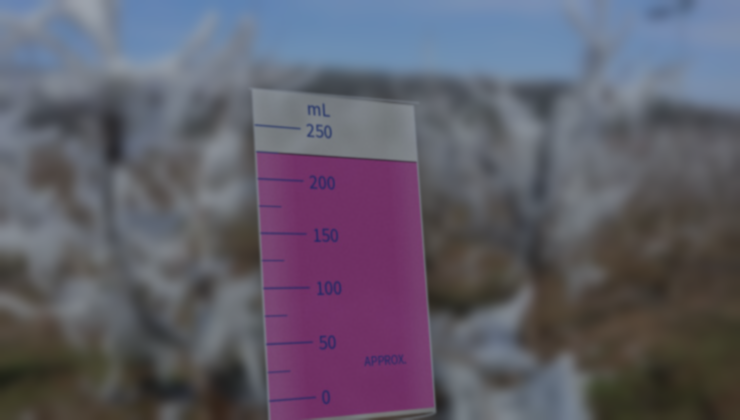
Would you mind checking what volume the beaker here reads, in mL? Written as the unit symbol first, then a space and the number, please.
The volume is mL 225
